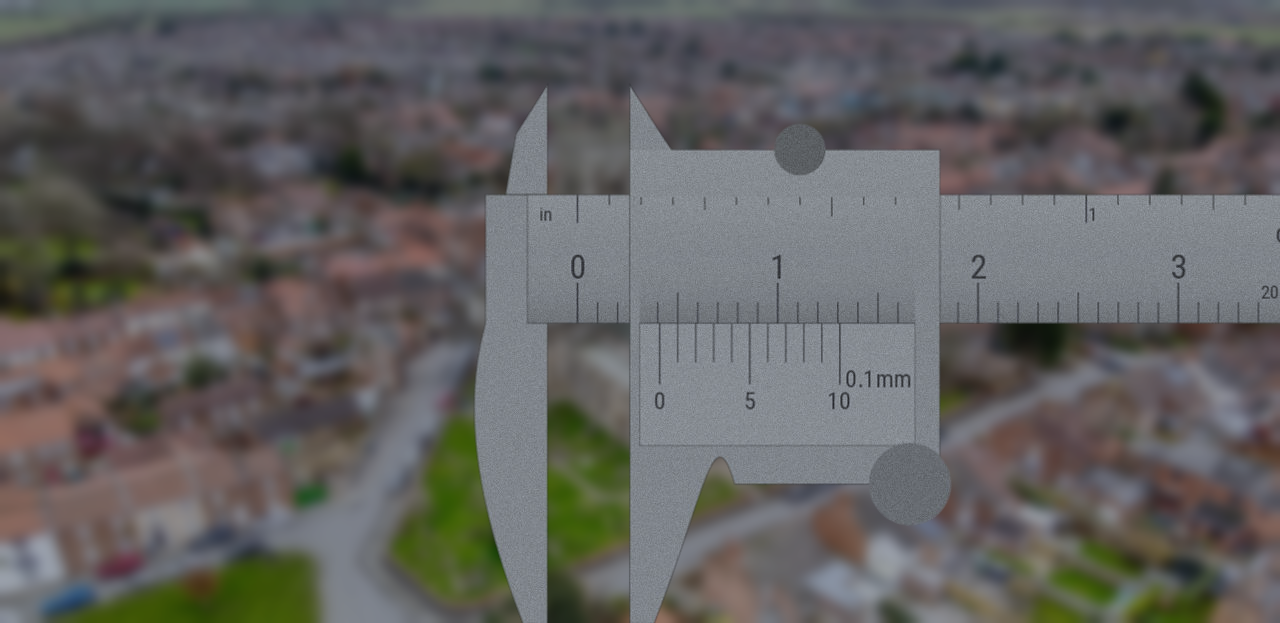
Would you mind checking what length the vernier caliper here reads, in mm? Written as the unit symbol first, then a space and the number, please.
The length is mm 4.1
